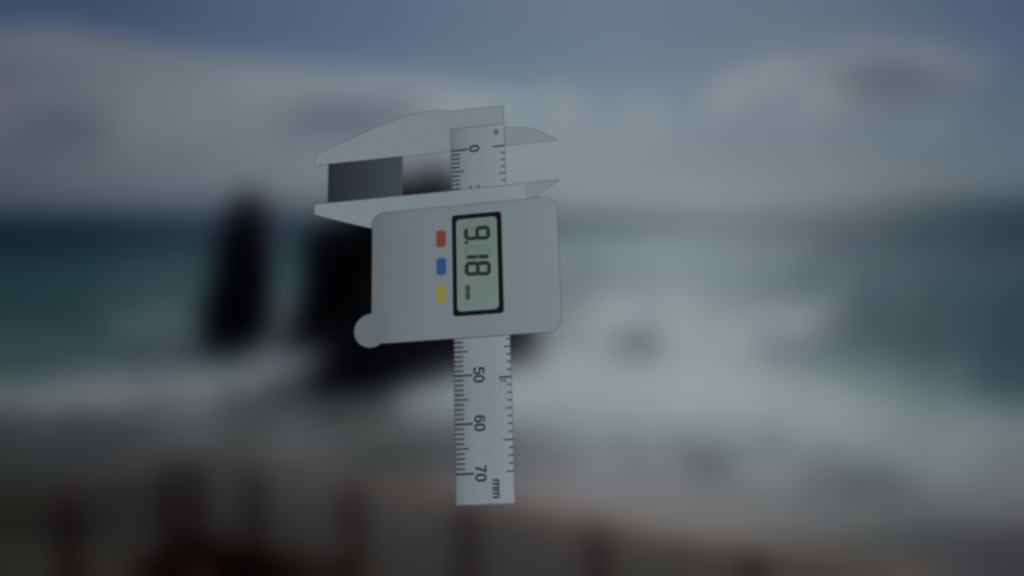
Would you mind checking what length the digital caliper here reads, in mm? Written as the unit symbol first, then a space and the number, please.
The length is mm 9.18
